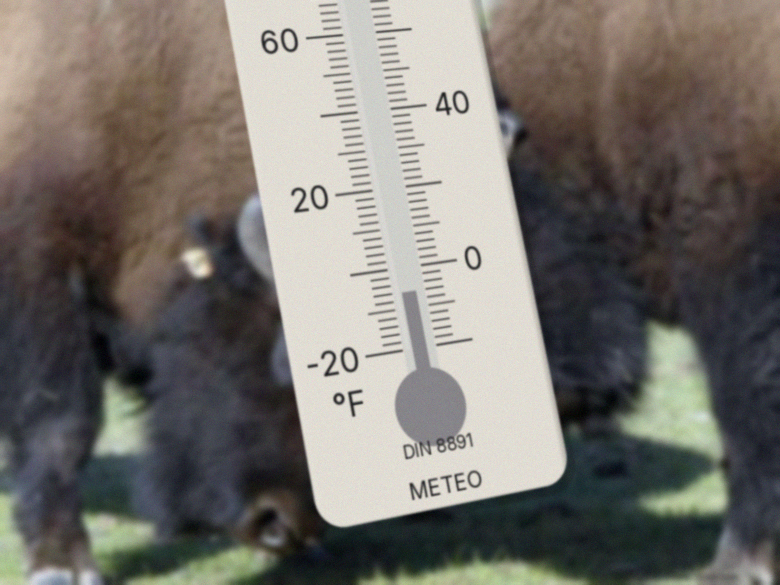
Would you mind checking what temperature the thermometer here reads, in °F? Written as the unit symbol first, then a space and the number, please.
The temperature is °F -6
